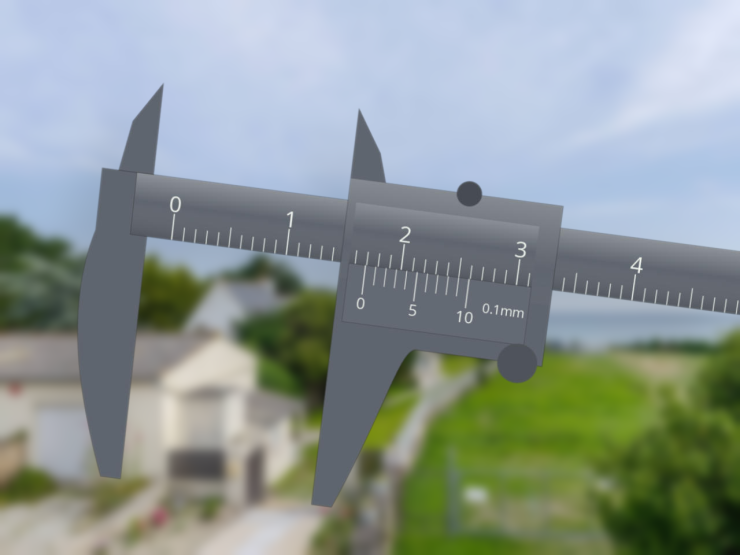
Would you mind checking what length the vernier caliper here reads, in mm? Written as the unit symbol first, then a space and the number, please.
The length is mm 16.9
